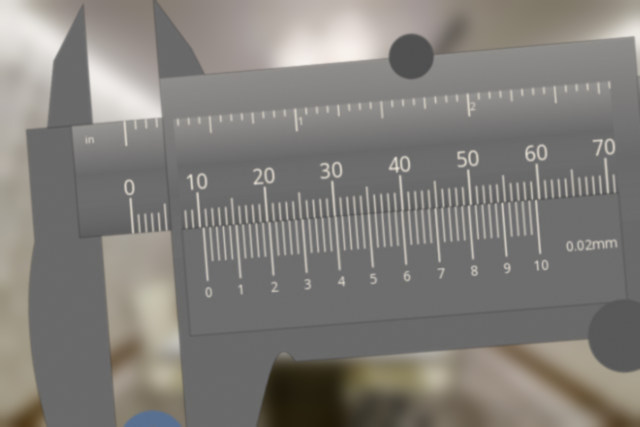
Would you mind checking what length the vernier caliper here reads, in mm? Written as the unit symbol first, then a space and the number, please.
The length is mm 10.5
